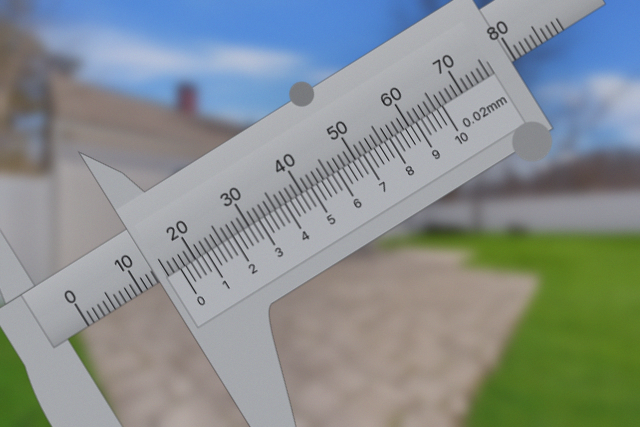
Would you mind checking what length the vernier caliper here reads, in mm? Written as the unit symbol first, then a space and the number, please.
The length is mm 17.2
